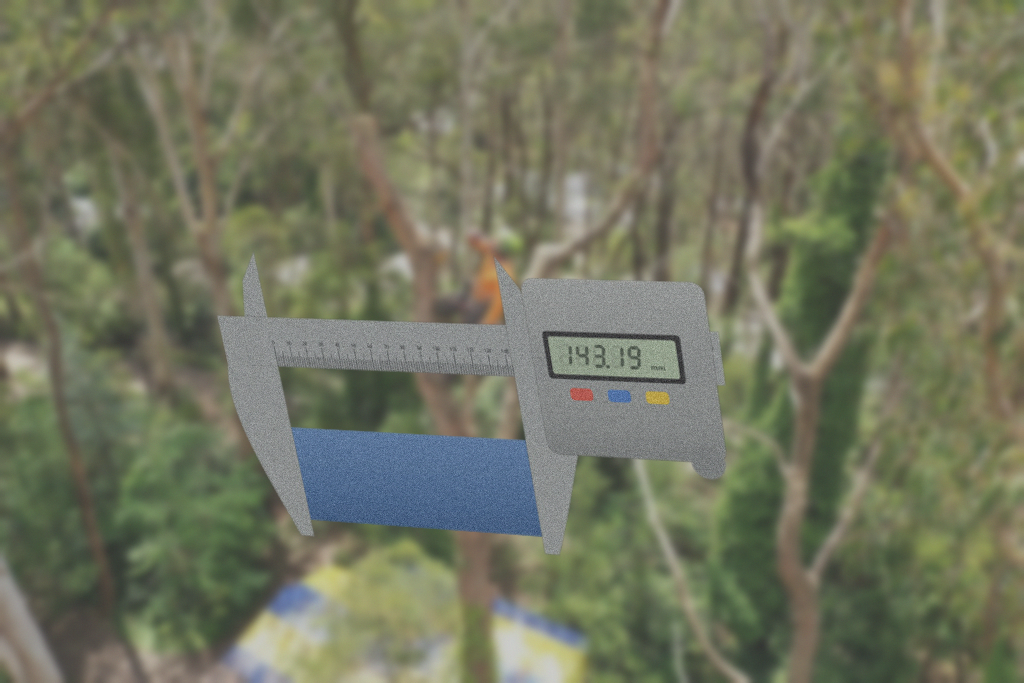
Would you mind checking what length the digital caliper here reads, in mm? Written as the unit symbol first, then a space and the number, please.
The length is mm 143.19
